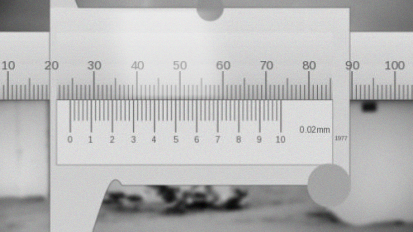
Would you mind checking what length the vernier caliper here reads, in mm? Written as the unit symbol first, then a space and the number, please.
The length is mm 24.5
